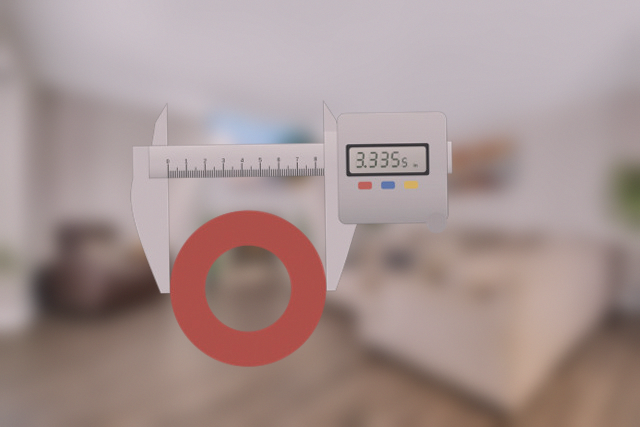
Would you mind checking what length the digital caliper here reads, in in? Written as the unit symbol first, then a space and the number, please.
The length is in 3.3355
